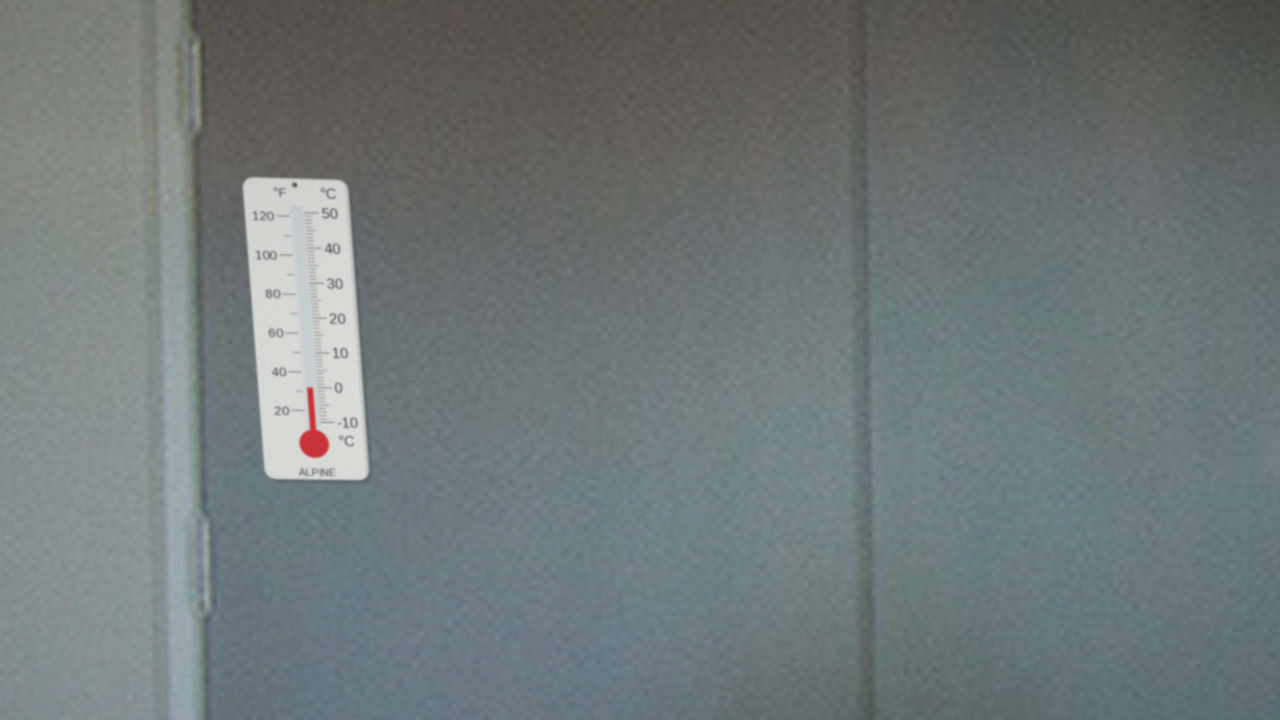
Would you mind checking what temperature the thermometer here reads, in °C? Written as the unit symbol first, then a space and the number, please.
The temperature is °C 0
